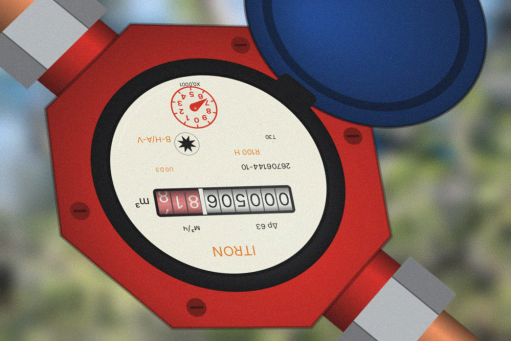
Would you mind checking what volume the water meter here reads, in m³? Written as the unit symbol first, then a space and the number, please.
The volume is m³ 506.8176
